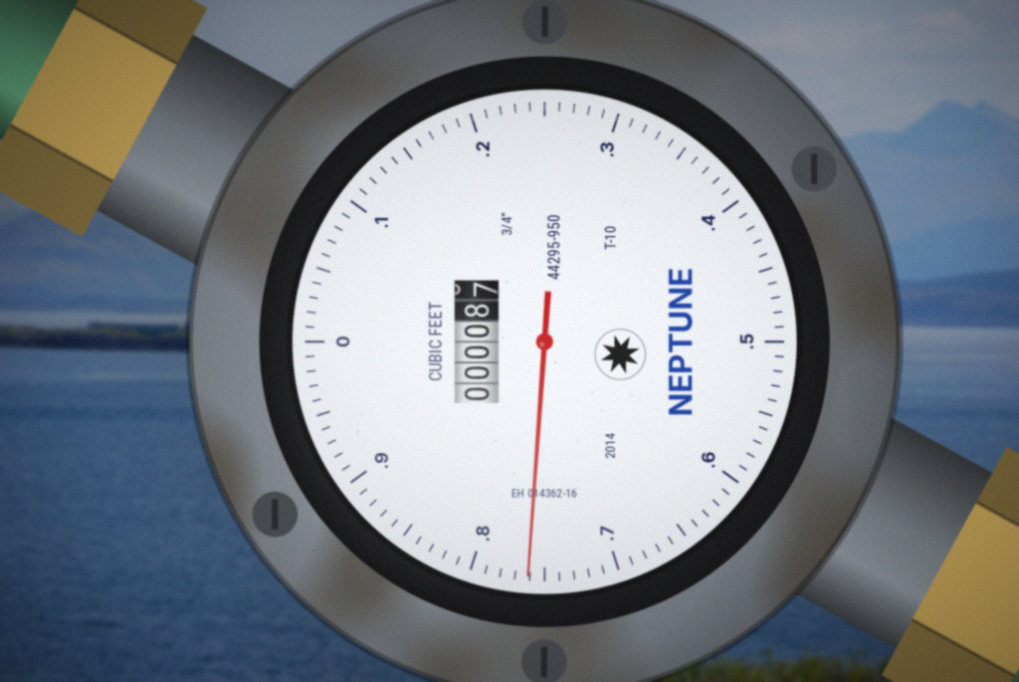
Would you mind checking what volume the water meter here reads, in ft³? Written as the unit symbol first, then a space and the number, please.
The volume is ft³ 86.76
